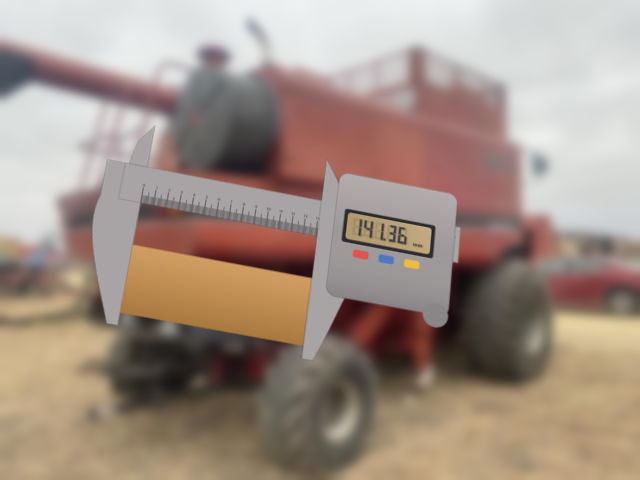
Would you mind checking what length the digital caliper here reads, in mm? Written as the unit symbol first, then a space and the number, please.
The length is mm 141.36
